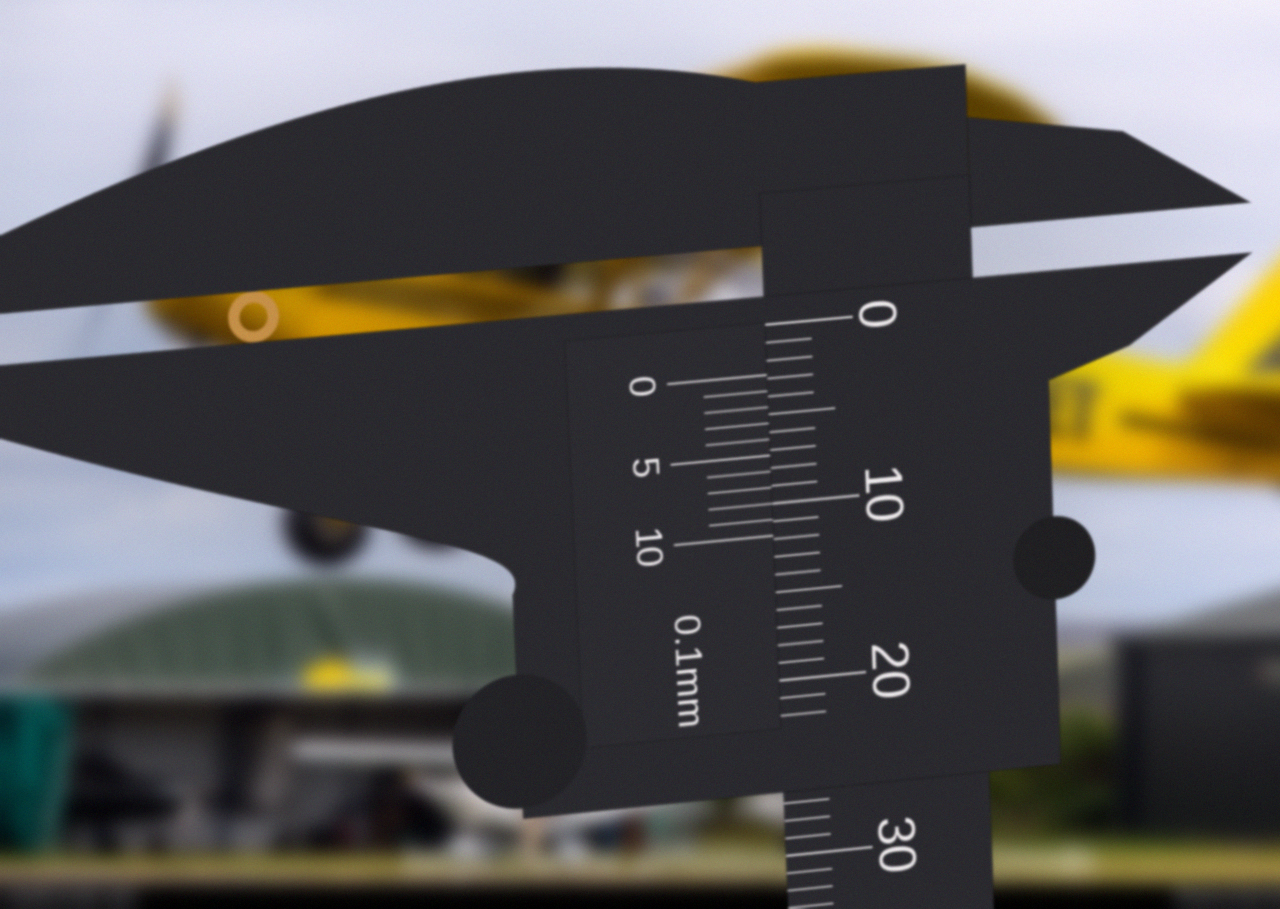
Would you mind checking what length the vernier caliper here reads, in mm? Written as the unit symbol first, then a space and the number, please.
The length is mm 2.8
